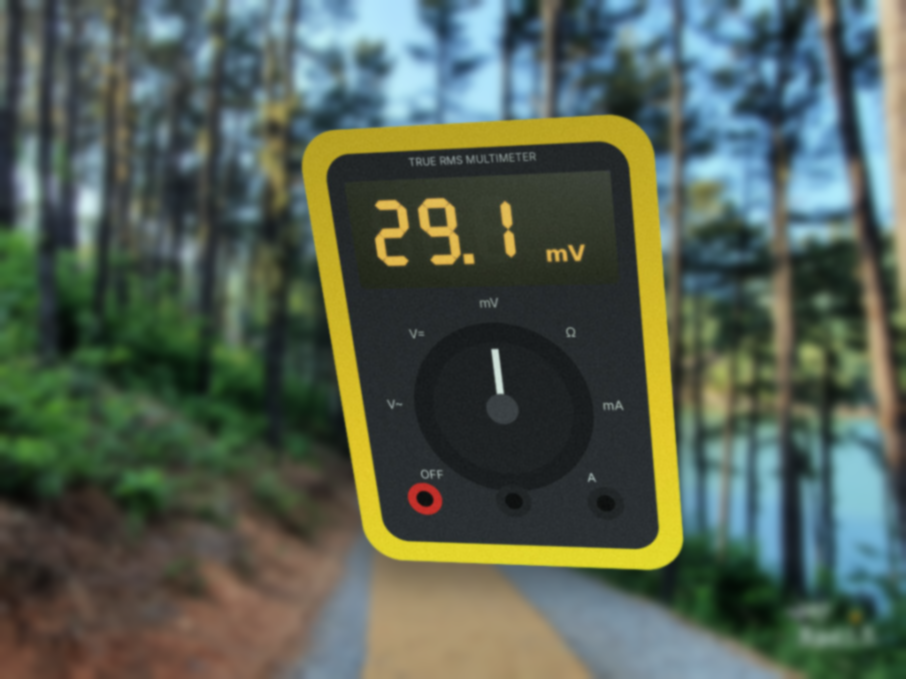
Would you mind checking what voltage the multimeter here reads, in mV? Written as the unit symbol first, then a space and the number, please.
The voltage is mV 29.1
